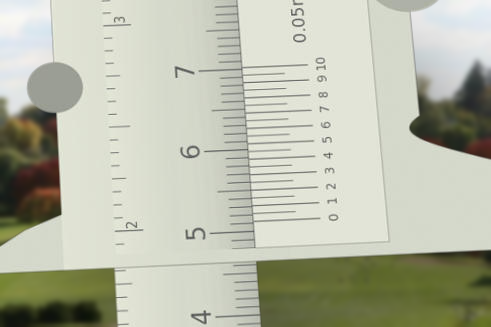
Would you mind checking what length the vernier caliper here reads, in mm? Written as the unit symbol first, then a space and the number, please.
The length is mm 51.2
